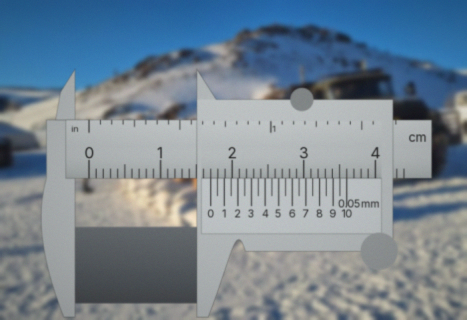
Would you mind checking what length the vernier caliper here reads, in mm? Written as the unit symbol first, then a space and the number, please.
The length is mm 17.0
